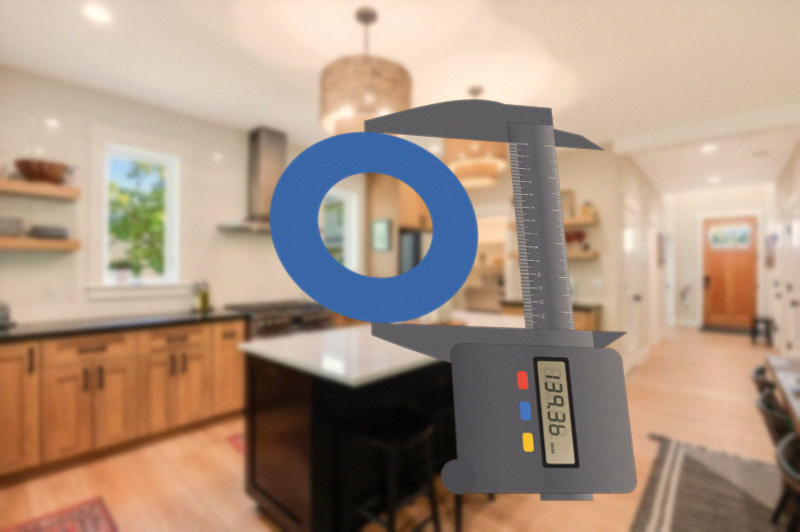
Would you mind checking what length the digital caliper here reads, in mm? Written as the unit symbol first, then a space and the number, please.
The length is mm 139.36
